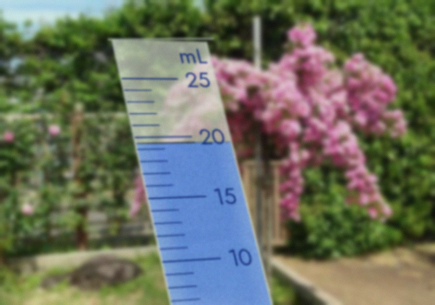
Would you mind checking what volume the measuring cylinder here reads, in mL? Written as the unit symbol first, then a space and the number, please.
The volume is mL 19.5
